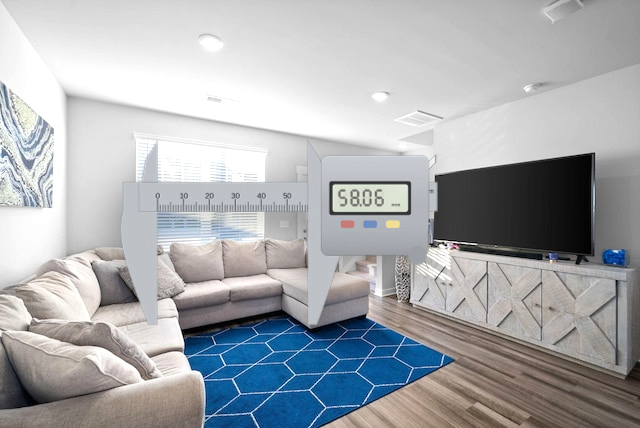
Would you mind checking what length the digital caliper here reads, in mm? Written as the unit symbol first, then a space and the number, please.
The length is mm 58.06
